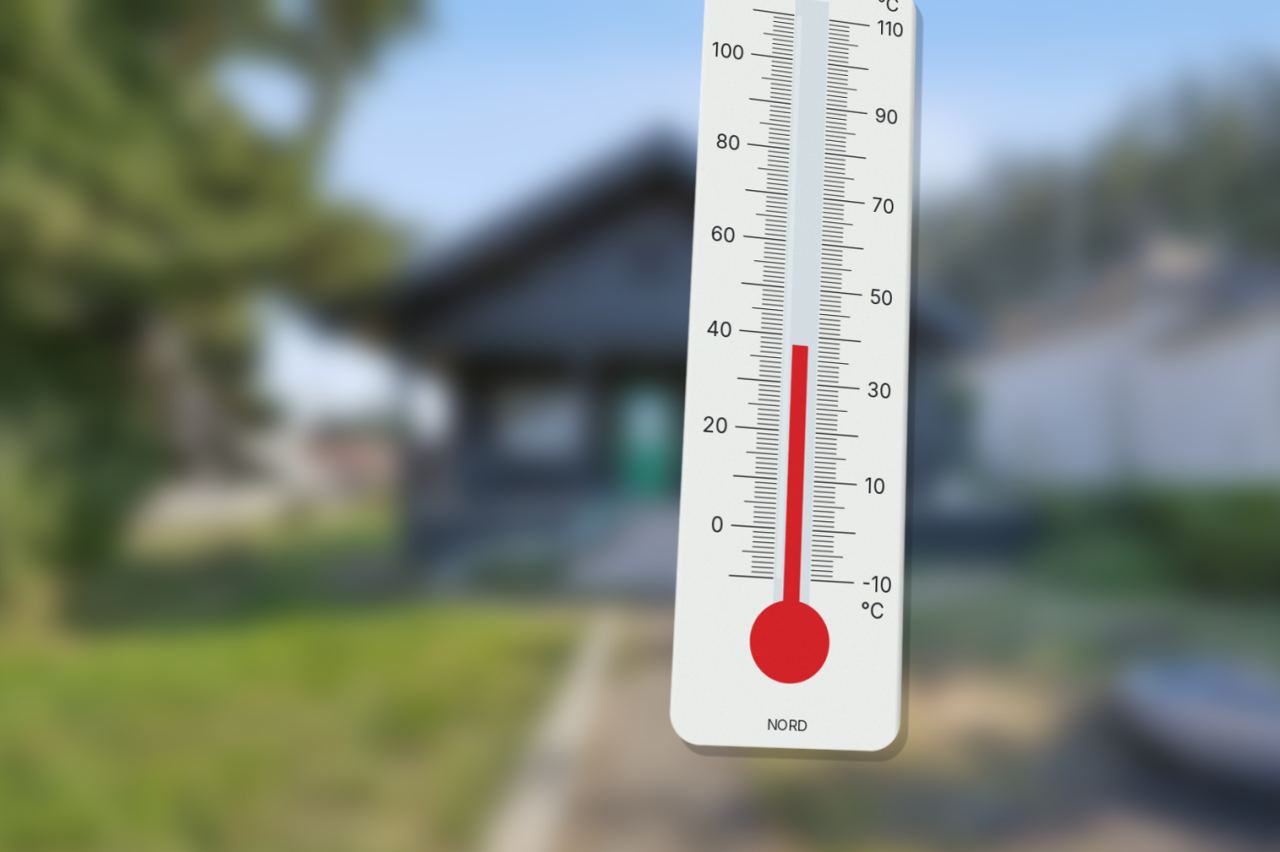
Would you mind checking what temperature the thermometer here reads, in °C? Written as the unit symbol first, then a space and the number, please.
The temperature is °C 38
